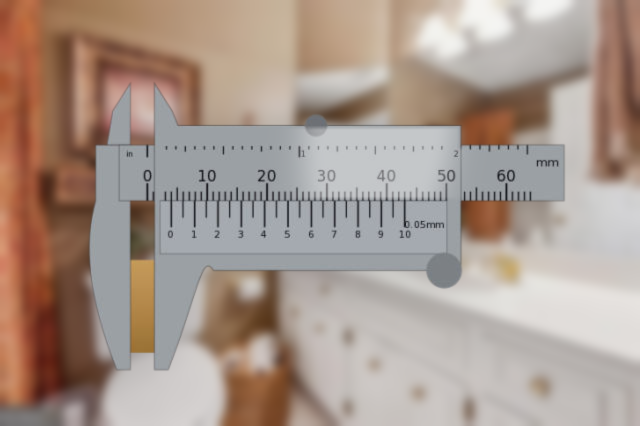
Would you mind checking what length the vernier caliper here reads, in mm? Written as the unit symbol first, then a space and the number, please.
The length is mm 4.0
